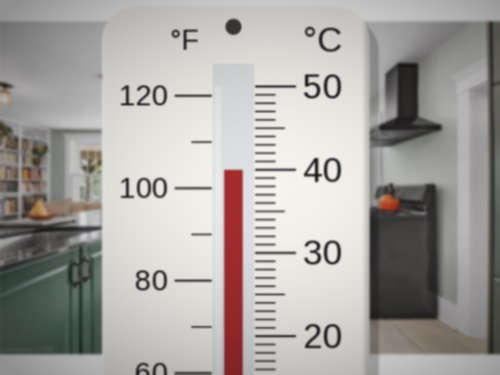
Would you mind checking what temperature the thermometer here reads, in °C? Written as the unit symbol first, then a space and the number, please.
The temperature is °C 40
